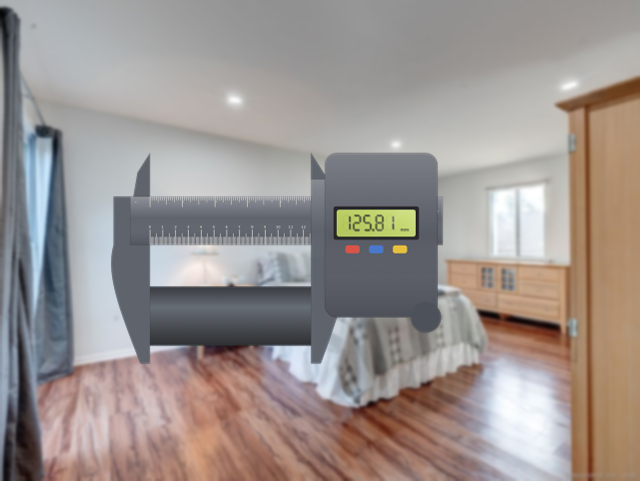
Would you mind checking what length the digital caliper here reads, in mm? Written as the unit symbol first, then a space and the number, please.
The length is mm 125.81
